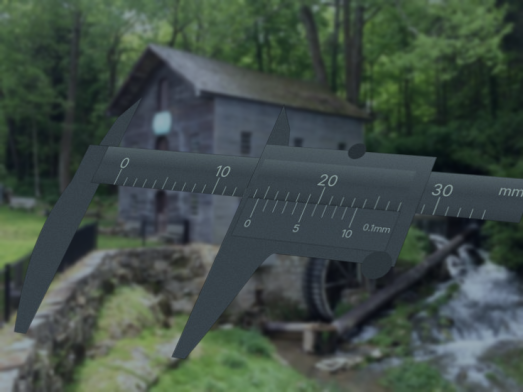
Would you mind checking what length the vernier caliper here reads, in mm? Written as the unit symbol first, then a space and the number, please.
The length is mm 14.5
